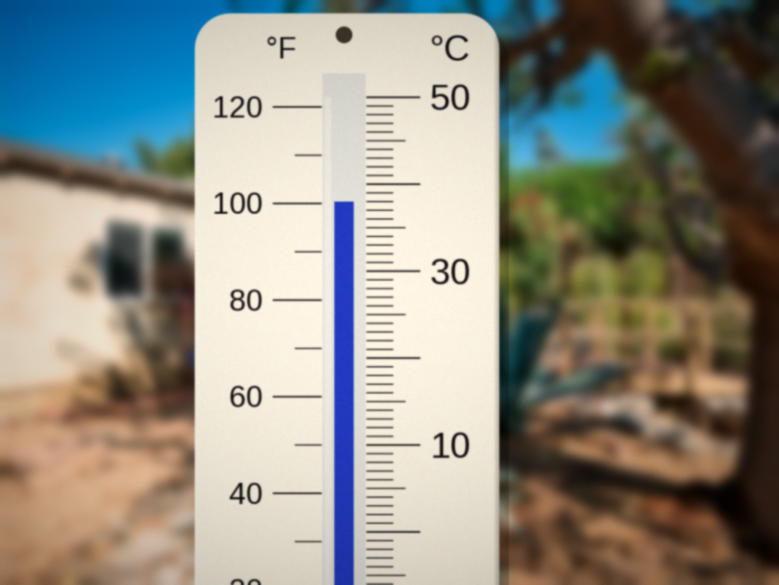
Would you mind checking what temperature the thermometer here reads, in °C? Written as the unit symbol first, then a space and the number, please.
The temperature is °C 38
